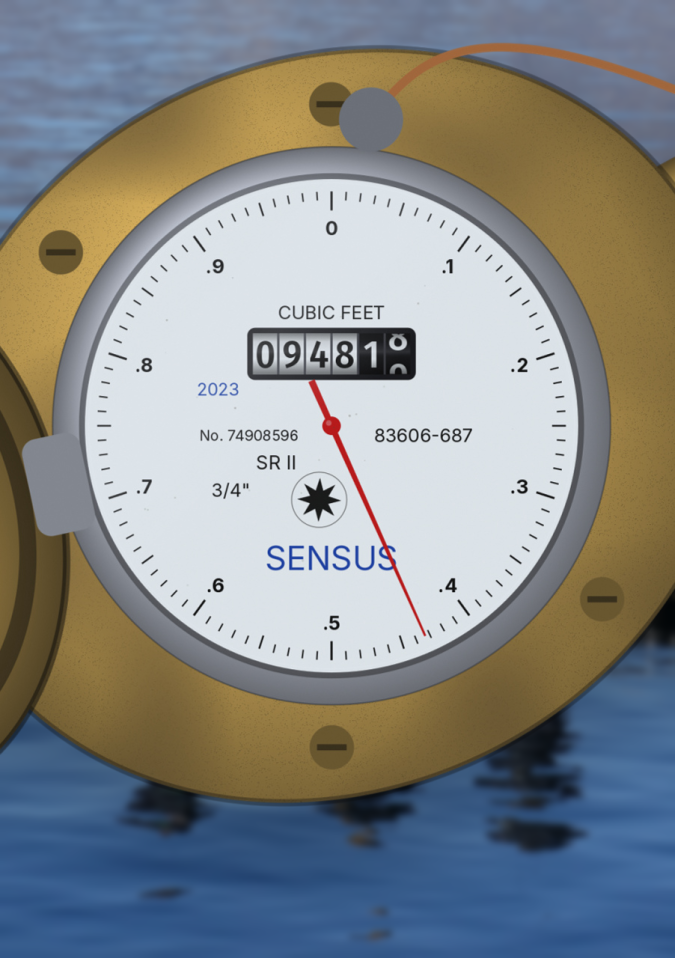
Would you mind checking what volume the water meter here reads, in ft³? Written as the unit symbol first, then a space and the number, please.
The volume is ft³ 94818.43
